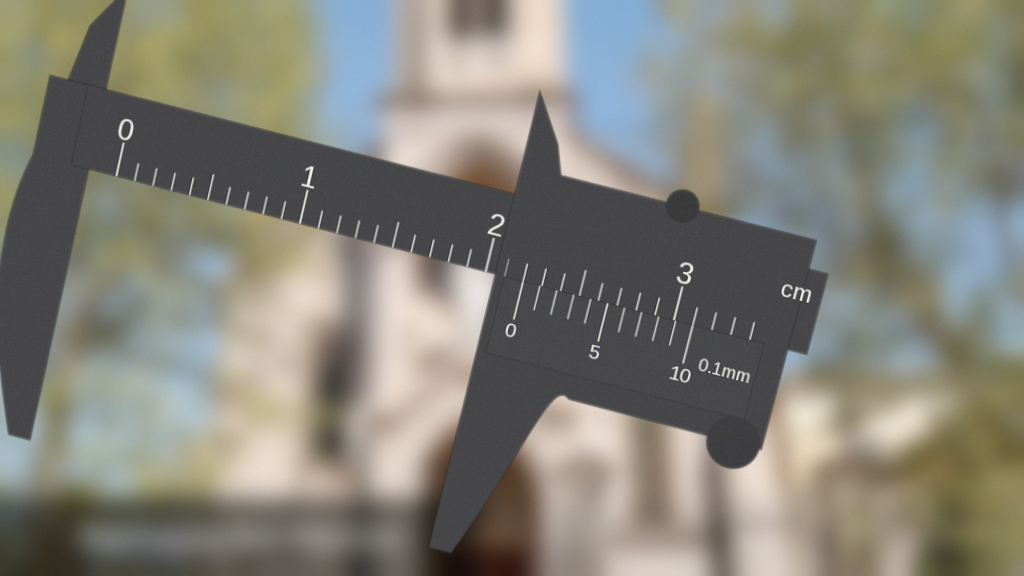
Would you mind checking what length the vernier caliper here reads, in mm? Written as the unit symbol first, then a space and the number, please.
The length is mm 22.0
